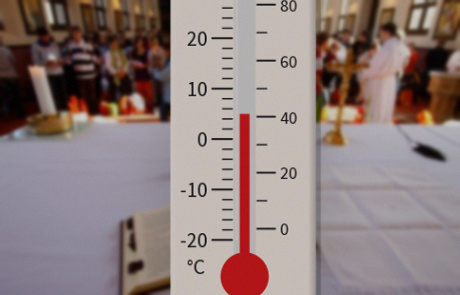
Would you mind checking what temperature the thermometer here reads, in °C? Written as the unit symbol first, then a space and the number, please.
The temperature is °C 5
